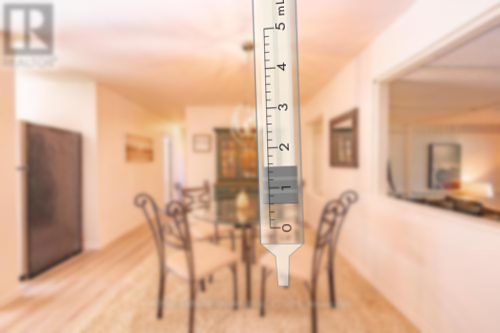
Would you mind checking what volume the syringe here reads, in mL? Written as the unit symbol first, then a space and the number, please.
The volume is mL 0.6
